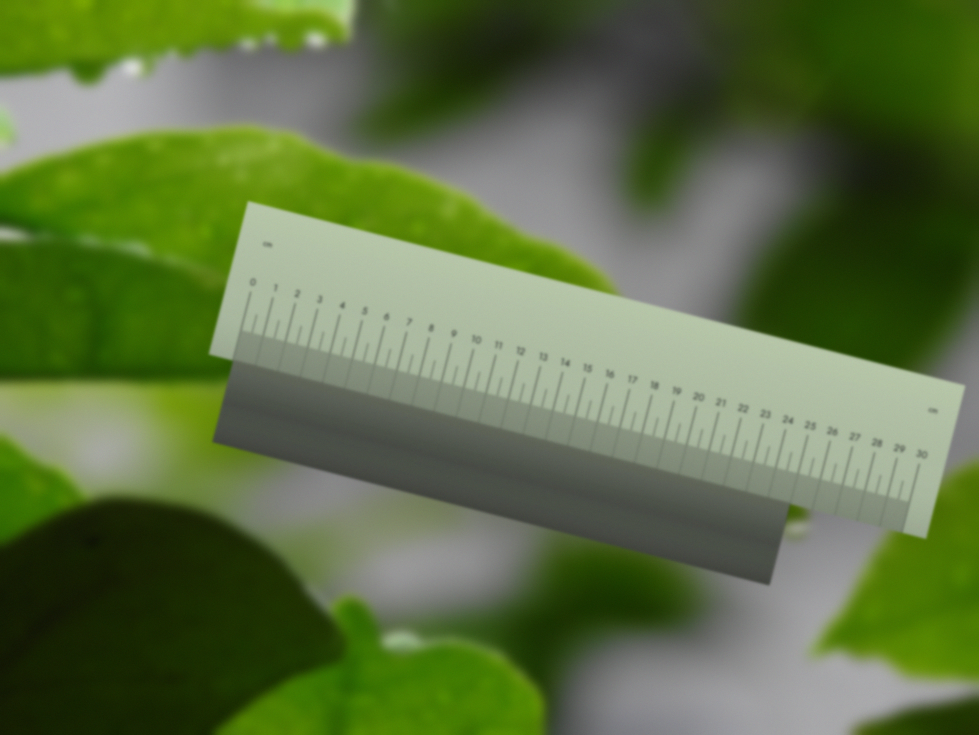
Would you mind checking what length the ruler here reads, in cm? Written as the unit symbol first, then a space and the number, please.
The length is cm 25
